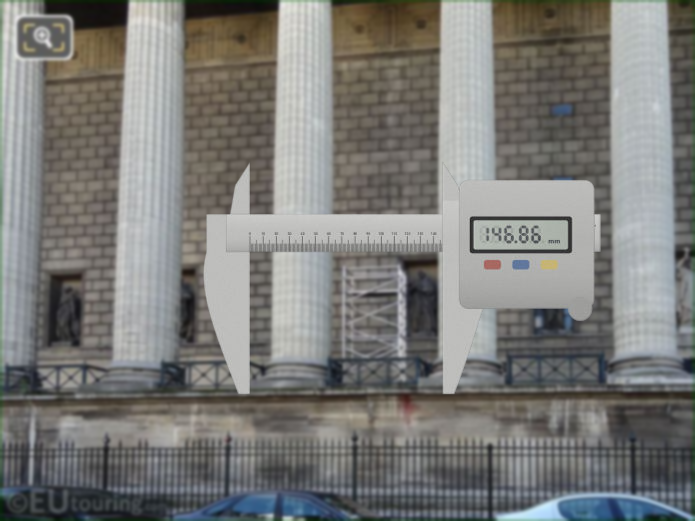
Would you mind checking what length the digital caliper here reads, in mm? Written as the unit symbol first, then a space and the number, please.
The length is mm 146.86
